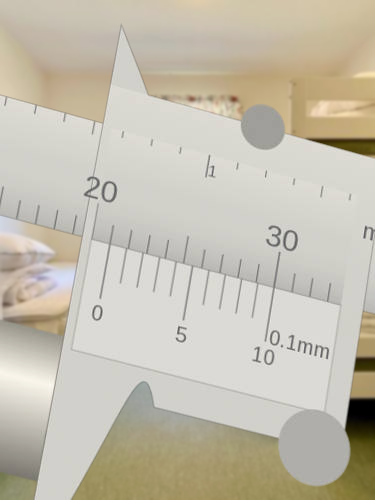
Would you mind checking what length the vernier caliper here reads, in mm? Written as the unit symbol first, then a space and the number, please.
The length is mm 21.0
